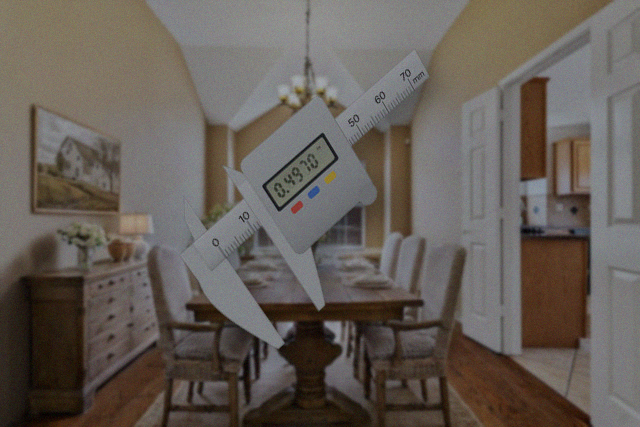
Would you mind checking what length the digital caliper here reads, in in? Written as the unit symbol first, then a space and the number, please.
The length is in 0.4970
